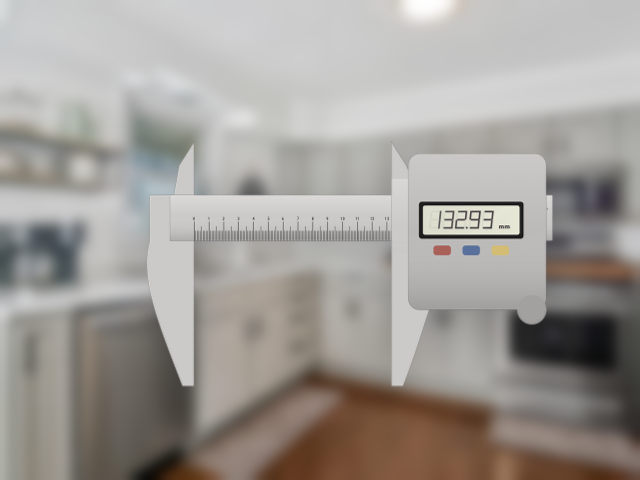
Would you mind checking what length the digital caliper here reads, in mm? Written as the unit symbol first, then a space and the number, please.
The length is mm 132.93
